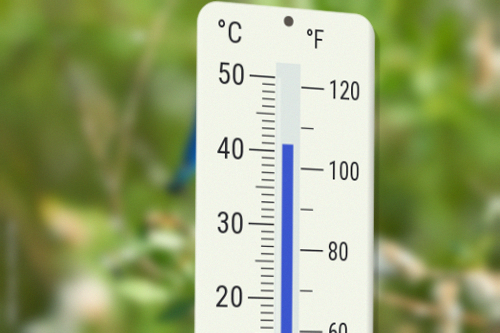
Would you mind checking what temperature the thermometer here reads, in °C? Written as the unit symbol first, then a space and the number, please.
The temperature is °C 41
